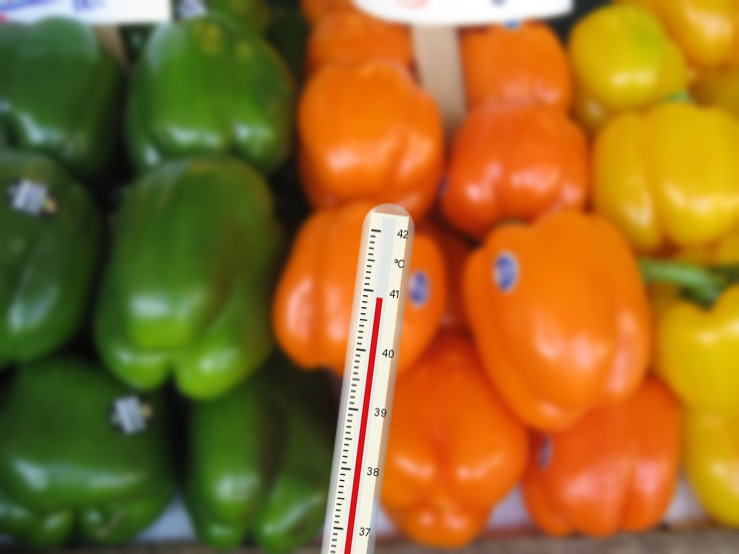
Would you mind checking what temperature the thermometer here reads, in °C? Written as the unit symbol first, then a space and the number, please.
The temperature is °C 40.9
